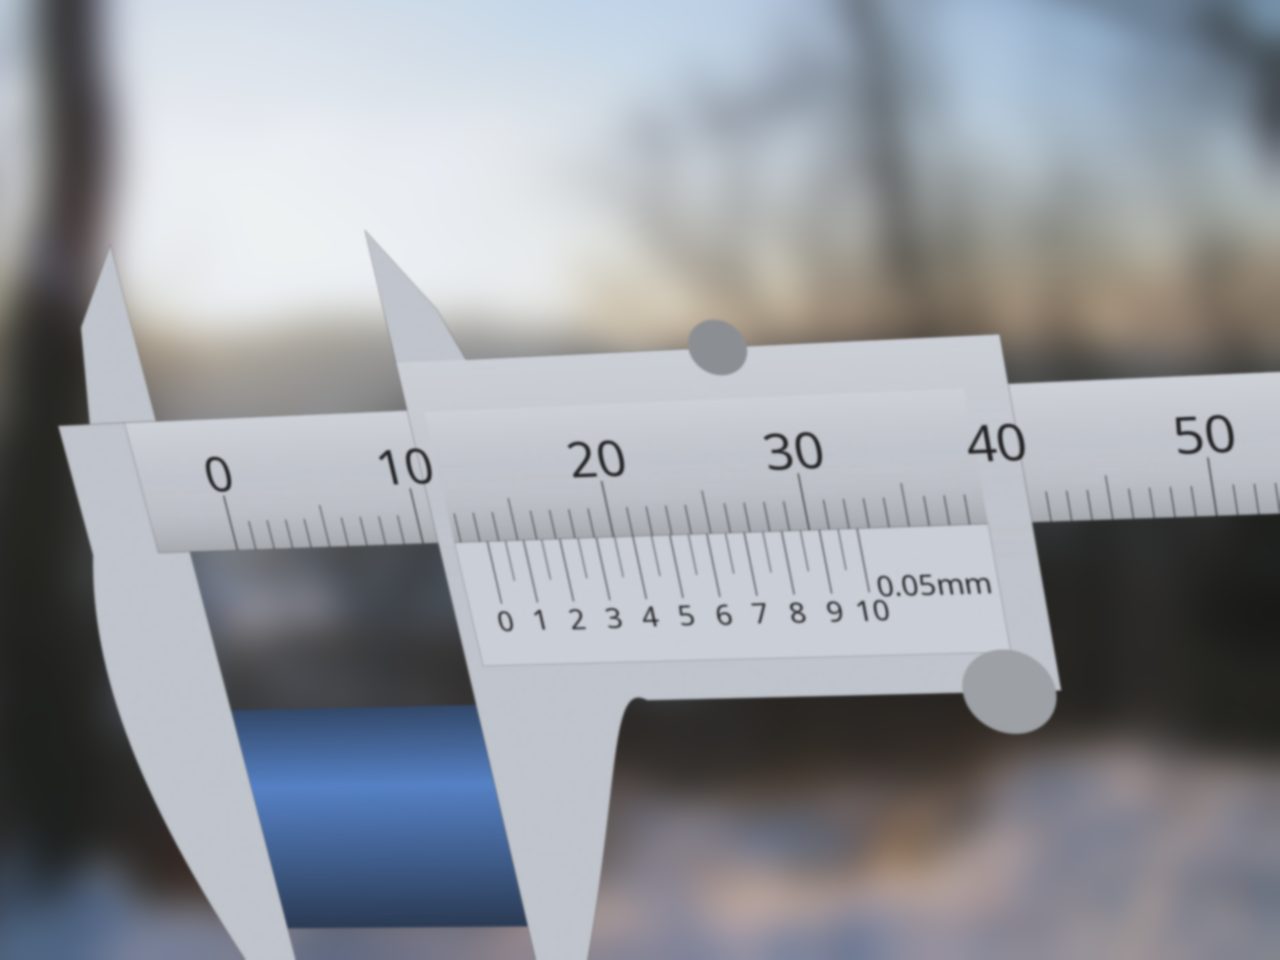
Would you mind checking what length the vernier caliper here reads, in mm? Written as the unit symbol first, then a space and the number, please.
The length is mm 13.4
